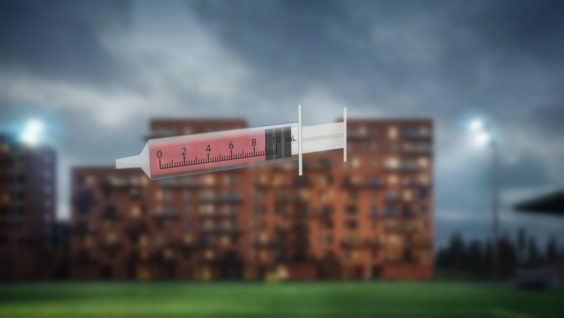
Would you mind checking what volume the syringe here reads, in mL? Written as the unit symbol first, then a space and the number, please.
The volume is mL 9
